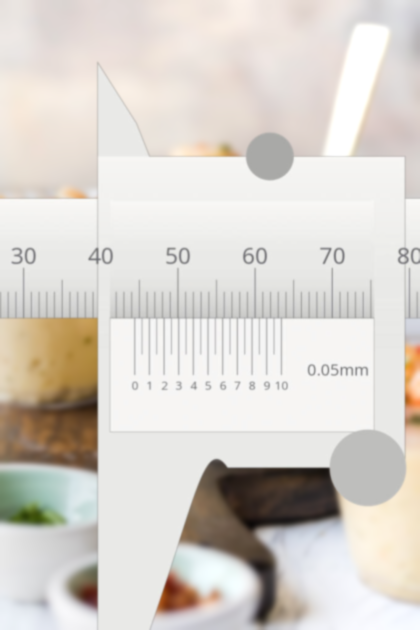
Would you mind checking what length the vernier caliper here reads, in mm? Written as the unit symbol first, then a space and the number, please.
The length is mm 44.4
